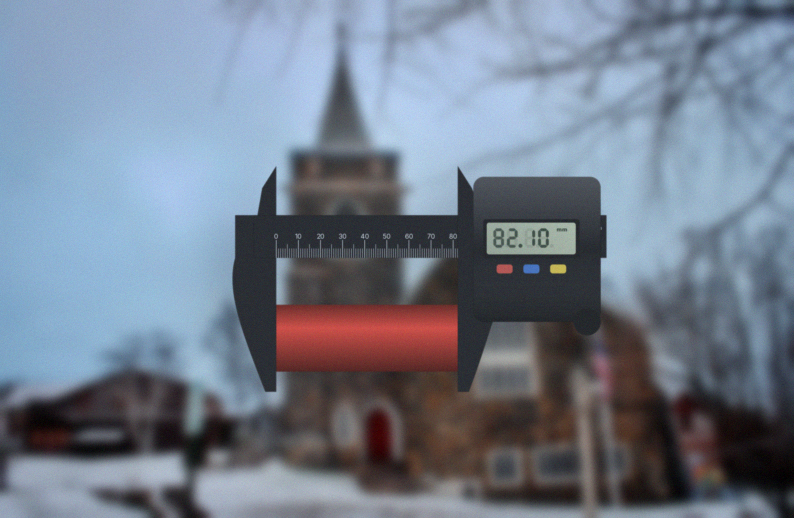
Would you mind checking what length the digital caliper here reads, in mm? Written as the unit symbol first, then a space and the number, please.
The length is mm 82.10
